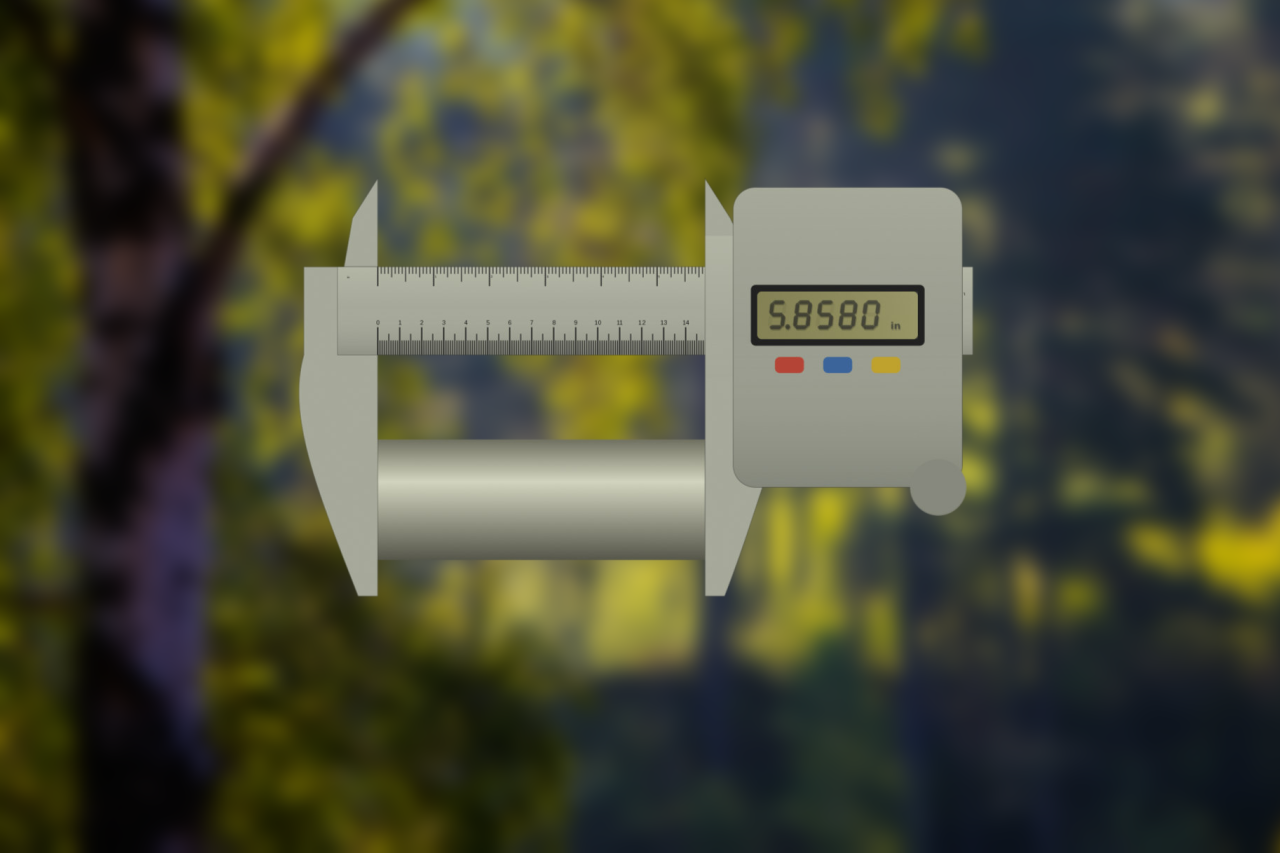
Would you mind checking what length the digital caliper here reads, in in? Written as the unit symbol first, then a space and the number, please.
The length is in 5.8580
